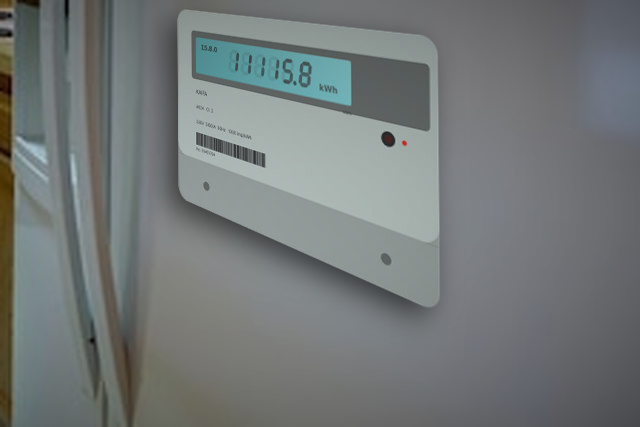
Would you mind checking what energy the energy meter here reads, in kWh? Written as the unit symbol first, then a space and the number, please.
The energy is kWh 11115.8
